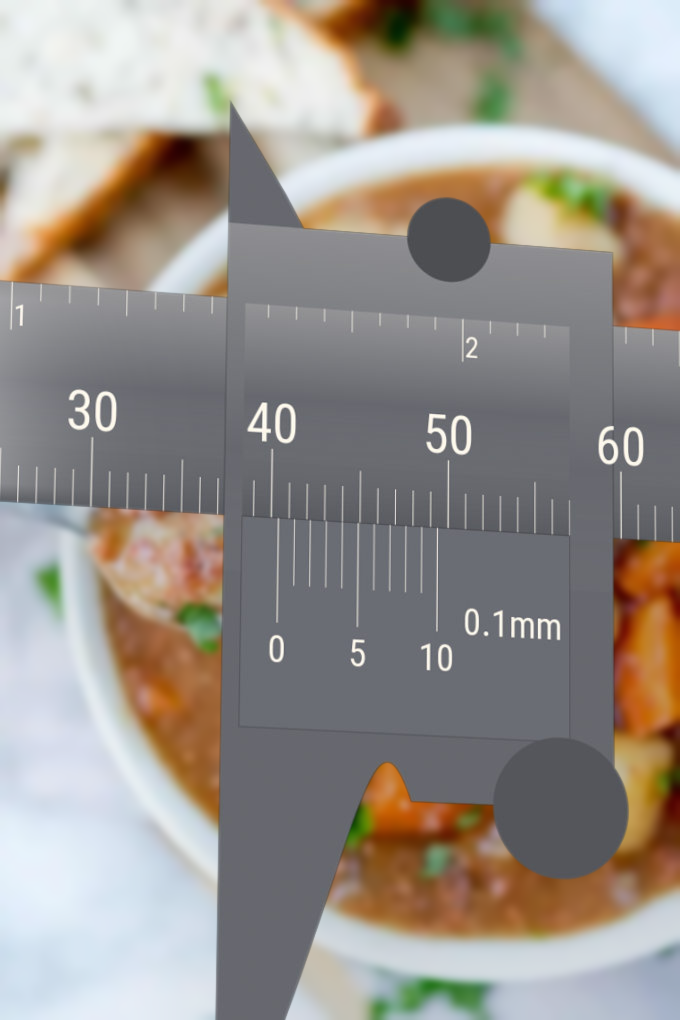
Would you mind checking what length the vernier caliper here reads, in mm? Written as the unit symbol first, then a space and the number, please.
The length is mm 40.4
